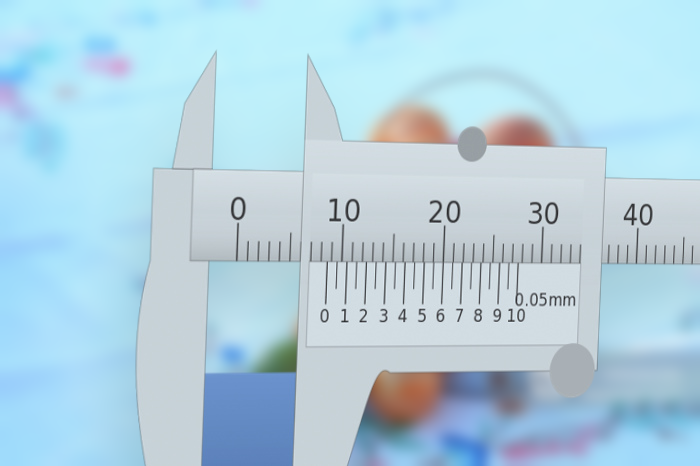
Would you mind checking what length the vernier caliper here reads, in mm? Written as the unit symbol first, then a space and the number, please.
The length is mm 8.6
